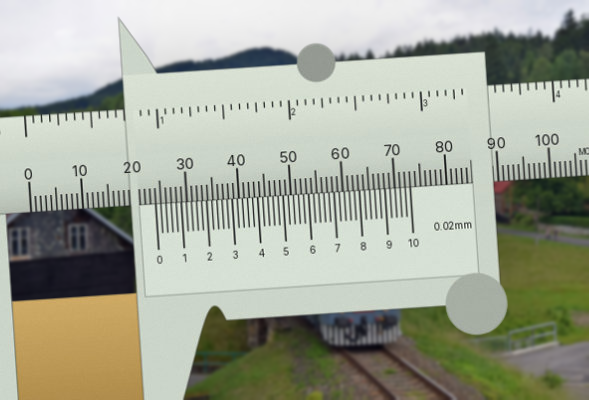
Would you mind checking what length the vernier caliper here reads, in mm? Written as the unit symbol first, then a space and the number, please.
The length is mm 24.0
